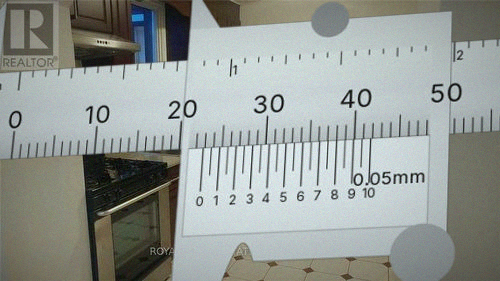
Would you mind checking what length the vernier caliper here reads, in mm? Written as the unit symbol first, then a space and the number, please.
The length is mm 22.8
